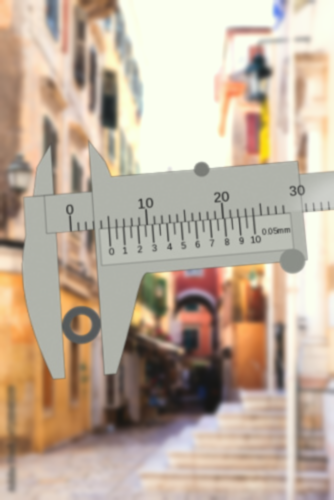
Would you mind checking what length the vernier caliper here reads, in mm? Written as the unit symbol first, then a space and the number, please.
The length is mm 5.0
